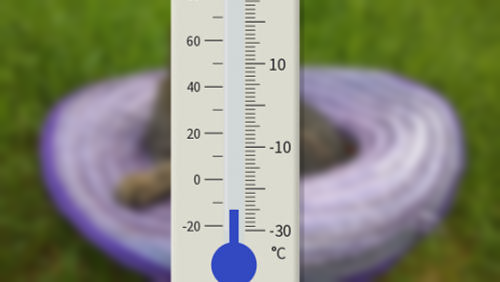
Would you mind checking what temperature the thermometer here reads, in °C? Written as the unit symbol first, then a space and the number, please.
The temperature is °C -25
